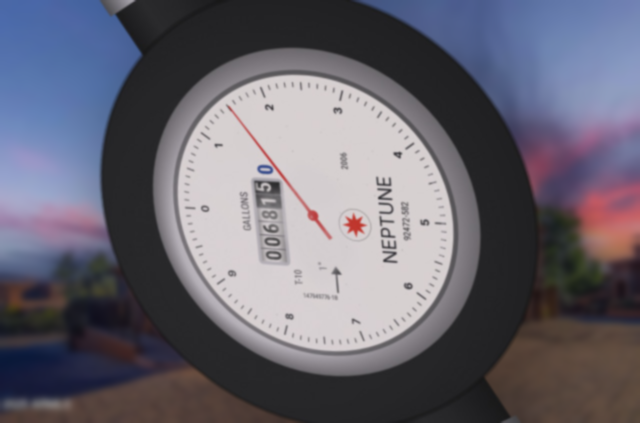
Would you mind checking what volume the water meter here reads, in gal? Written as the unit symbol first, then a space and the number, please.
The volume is gal 68151.5
